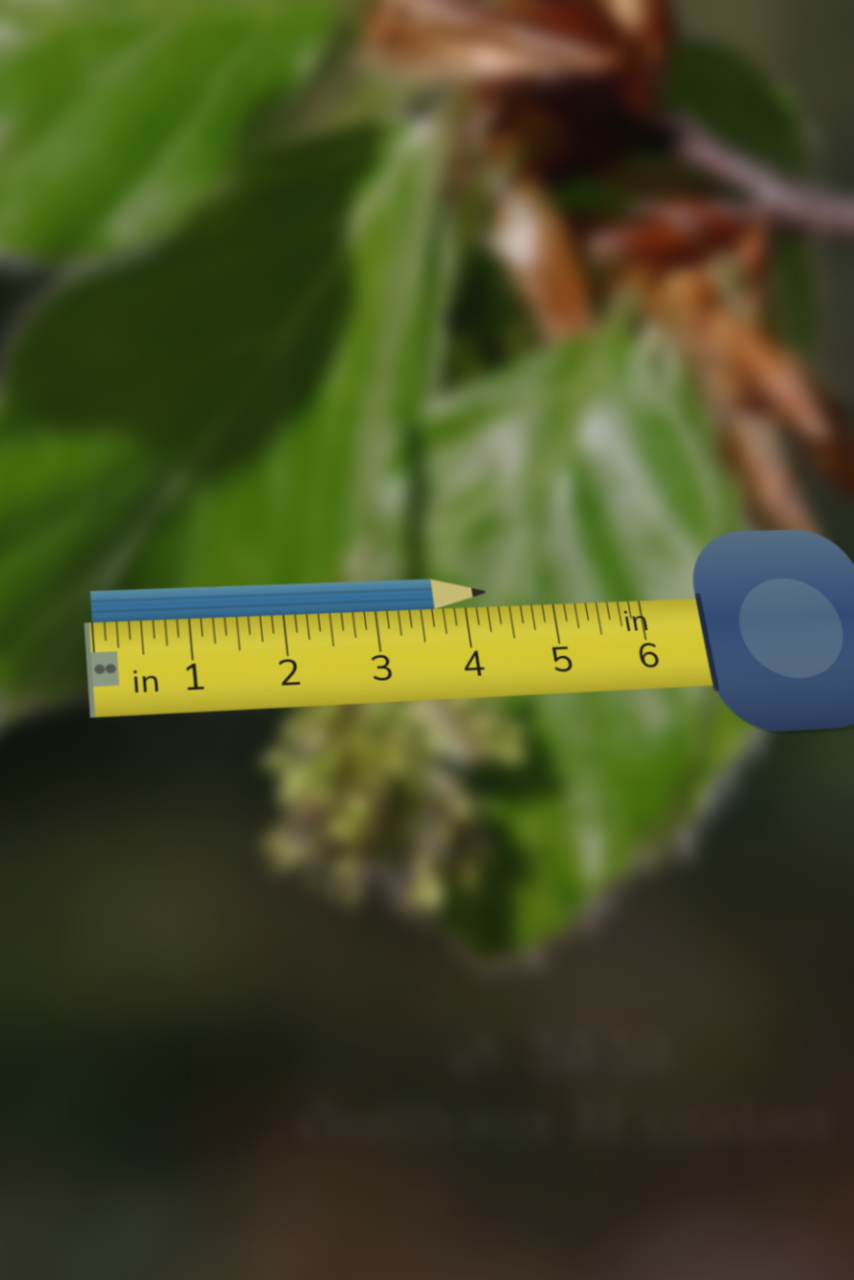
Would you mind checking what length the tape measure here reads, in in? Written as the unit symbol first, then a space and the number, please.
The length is in 4.25
